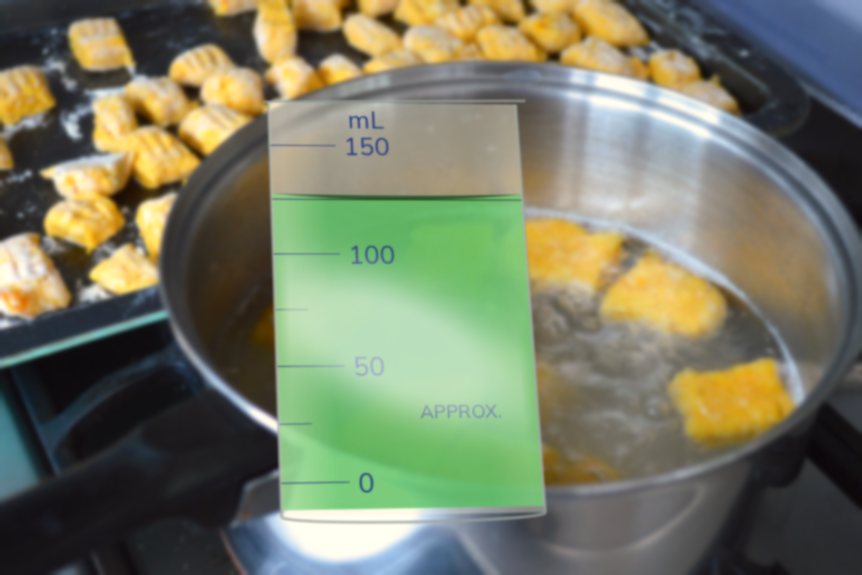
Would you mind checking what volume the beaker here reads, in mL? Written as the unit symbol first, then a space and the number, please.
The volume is mL 125
